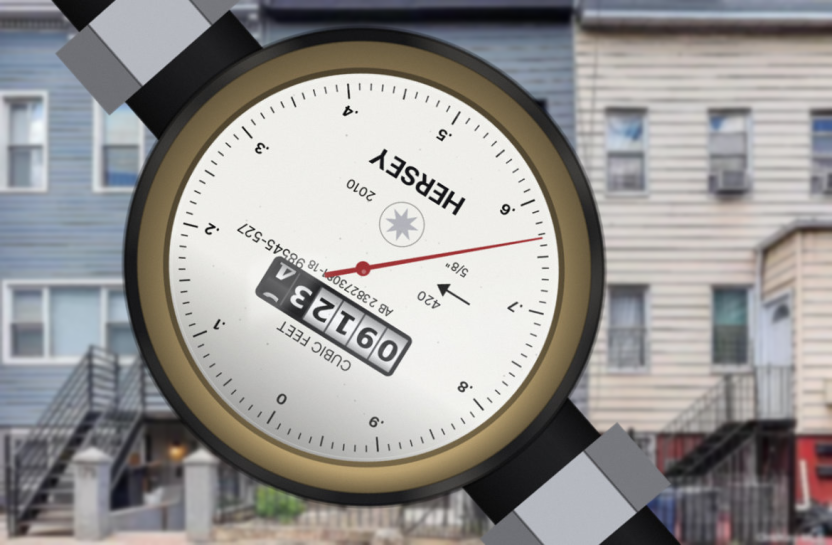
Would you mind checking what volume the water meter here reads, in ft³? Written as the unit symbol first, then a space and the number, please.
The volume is ft³ 91233.63
